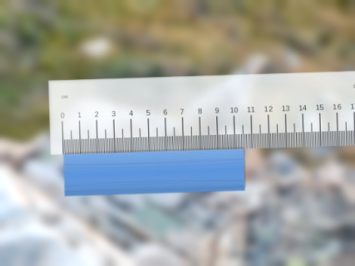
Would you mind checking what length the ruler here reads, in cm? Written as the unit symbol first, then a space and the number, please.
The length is cm 10.5
